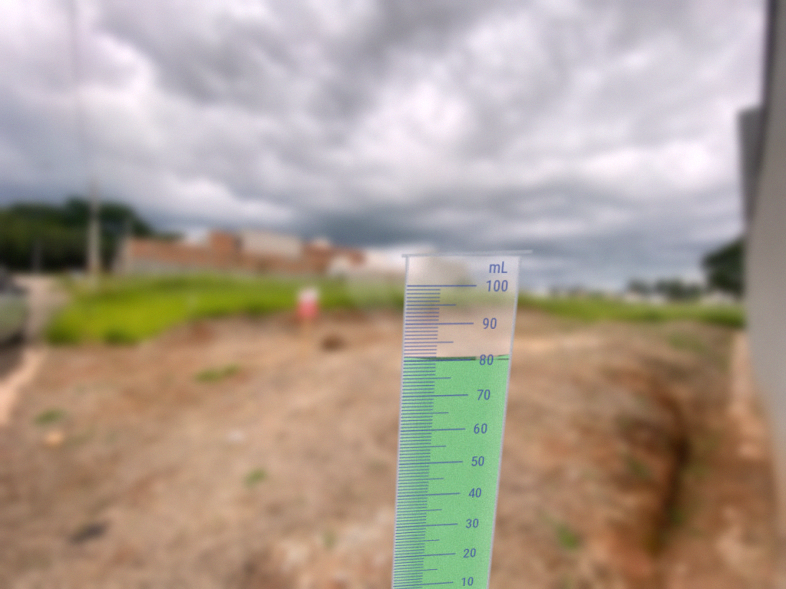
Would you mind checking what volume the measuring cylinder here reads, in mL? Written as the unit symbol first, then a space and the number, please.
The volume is mL 80
